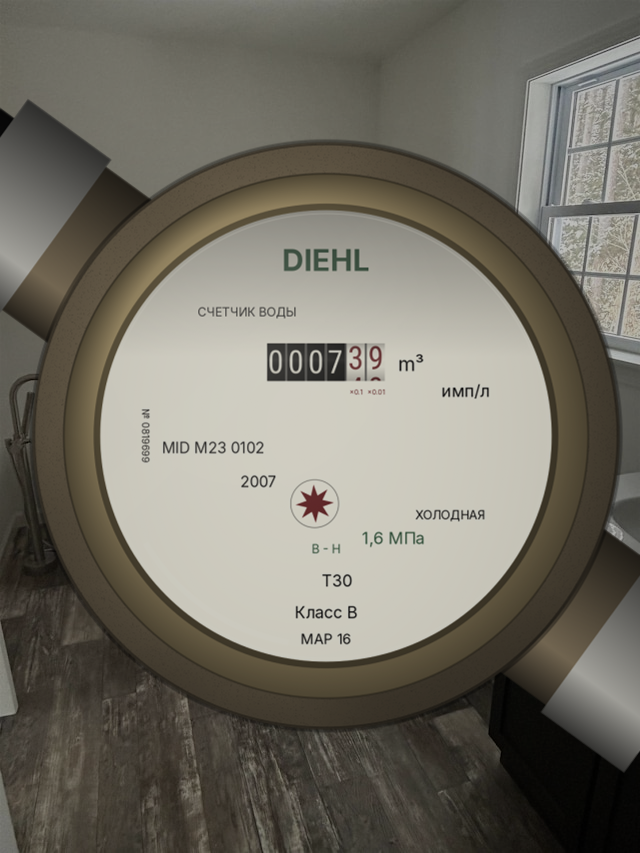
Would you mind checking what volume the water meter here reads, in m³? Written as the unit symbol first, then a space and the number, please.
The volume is m³ 7.39
